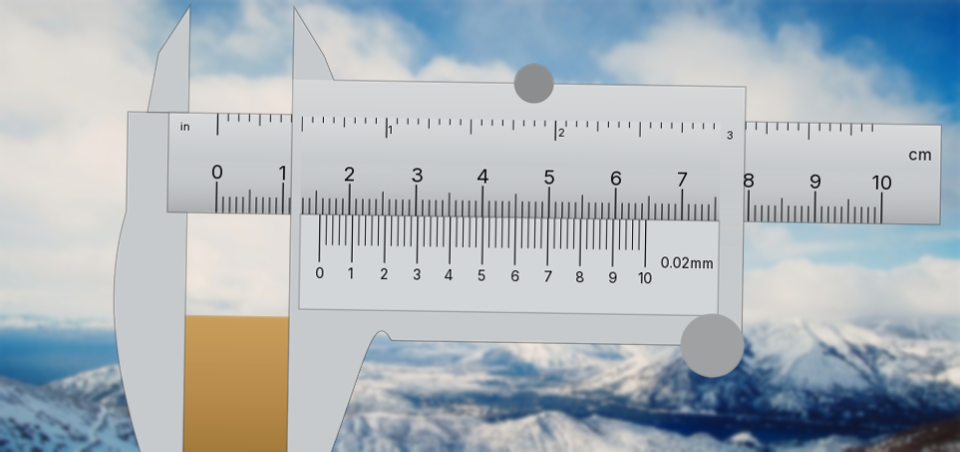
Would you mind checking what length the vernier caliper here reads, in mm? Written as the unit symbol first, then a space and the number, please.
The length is mm 15.6
